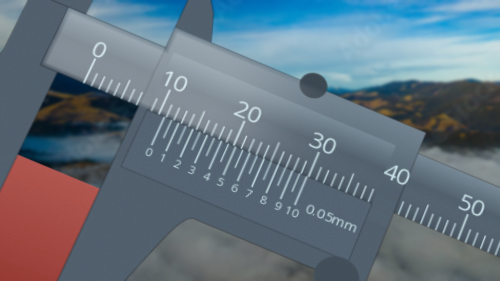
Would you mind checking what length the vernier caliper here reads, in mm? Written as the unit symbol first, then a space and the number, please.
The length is mm 10.8
